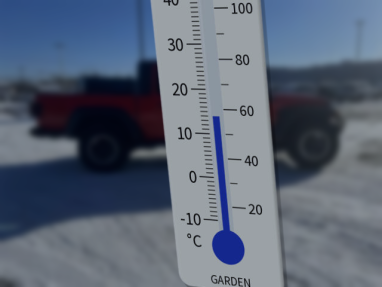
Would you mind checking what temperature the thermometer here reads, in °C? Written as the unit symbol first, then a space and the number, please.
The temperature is °C 14
